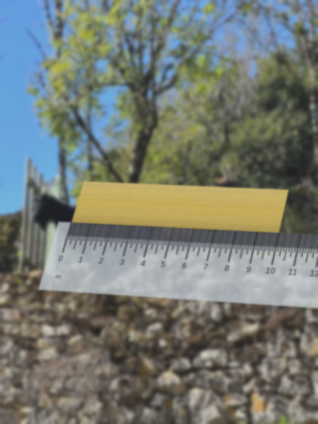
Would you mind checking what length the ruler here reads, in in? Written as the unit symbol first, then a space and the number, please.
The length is in 10
